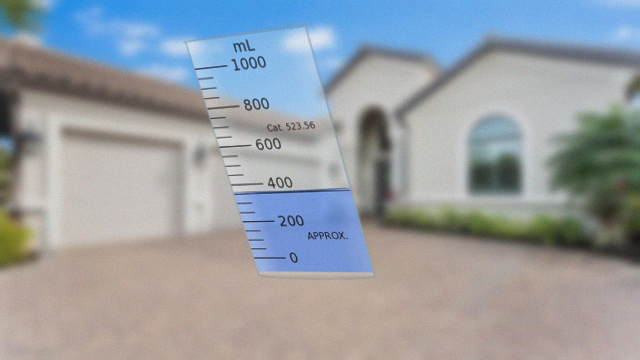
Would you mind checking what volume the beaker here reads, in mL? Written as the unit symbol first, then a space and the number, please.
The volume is mL 350
